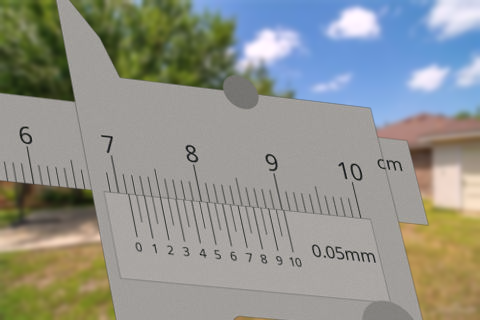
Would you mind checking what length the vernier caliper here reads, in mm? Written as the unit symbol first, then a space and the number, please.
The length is mm 71.2
